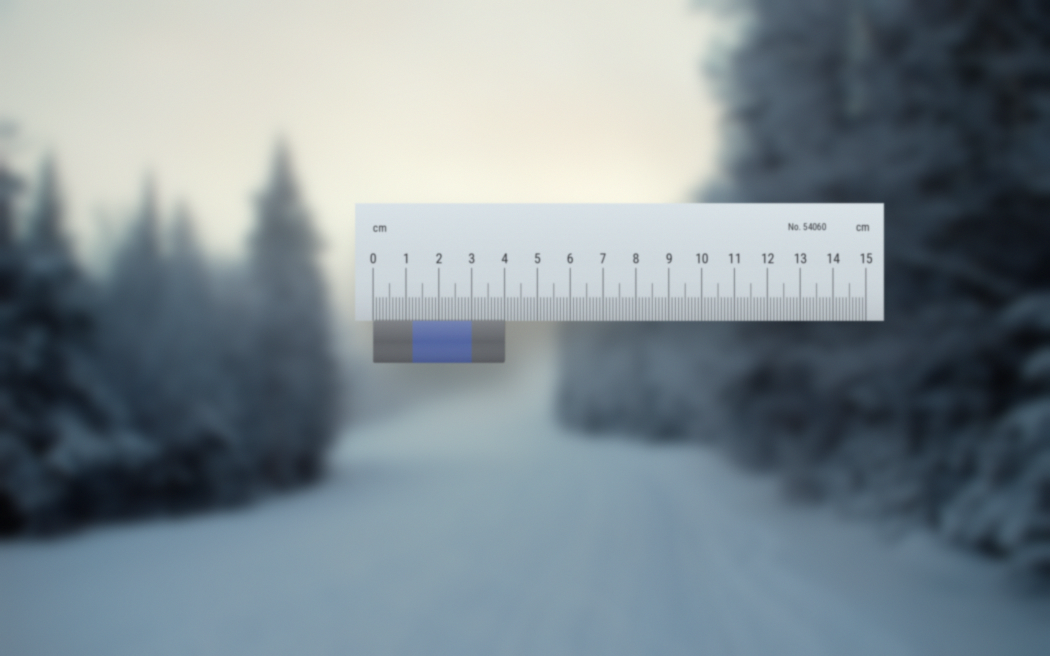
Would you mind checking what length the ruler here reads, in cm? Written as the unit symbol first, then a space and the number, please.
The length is cm 4
